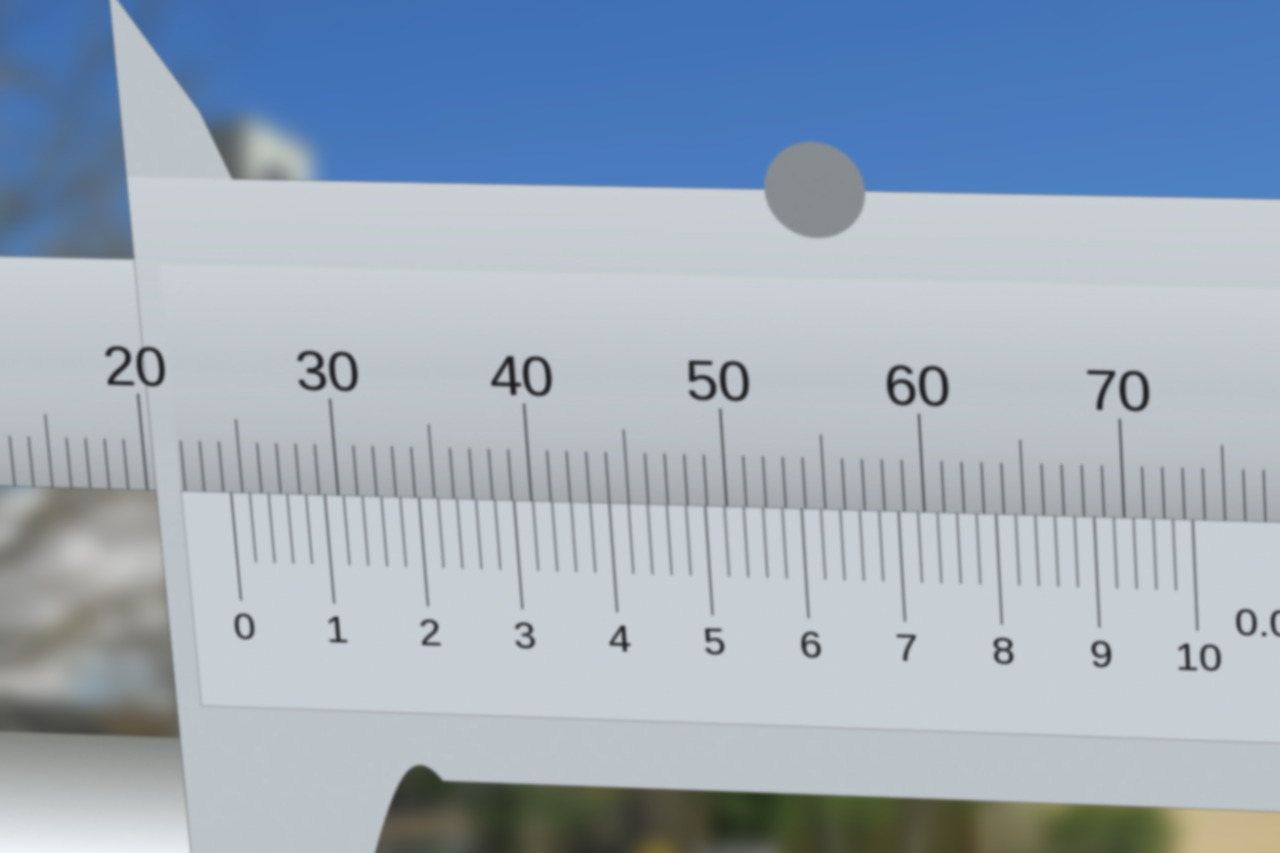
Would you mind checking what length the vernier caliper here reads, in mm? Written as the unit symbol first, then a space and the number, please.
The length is mm 24.4
